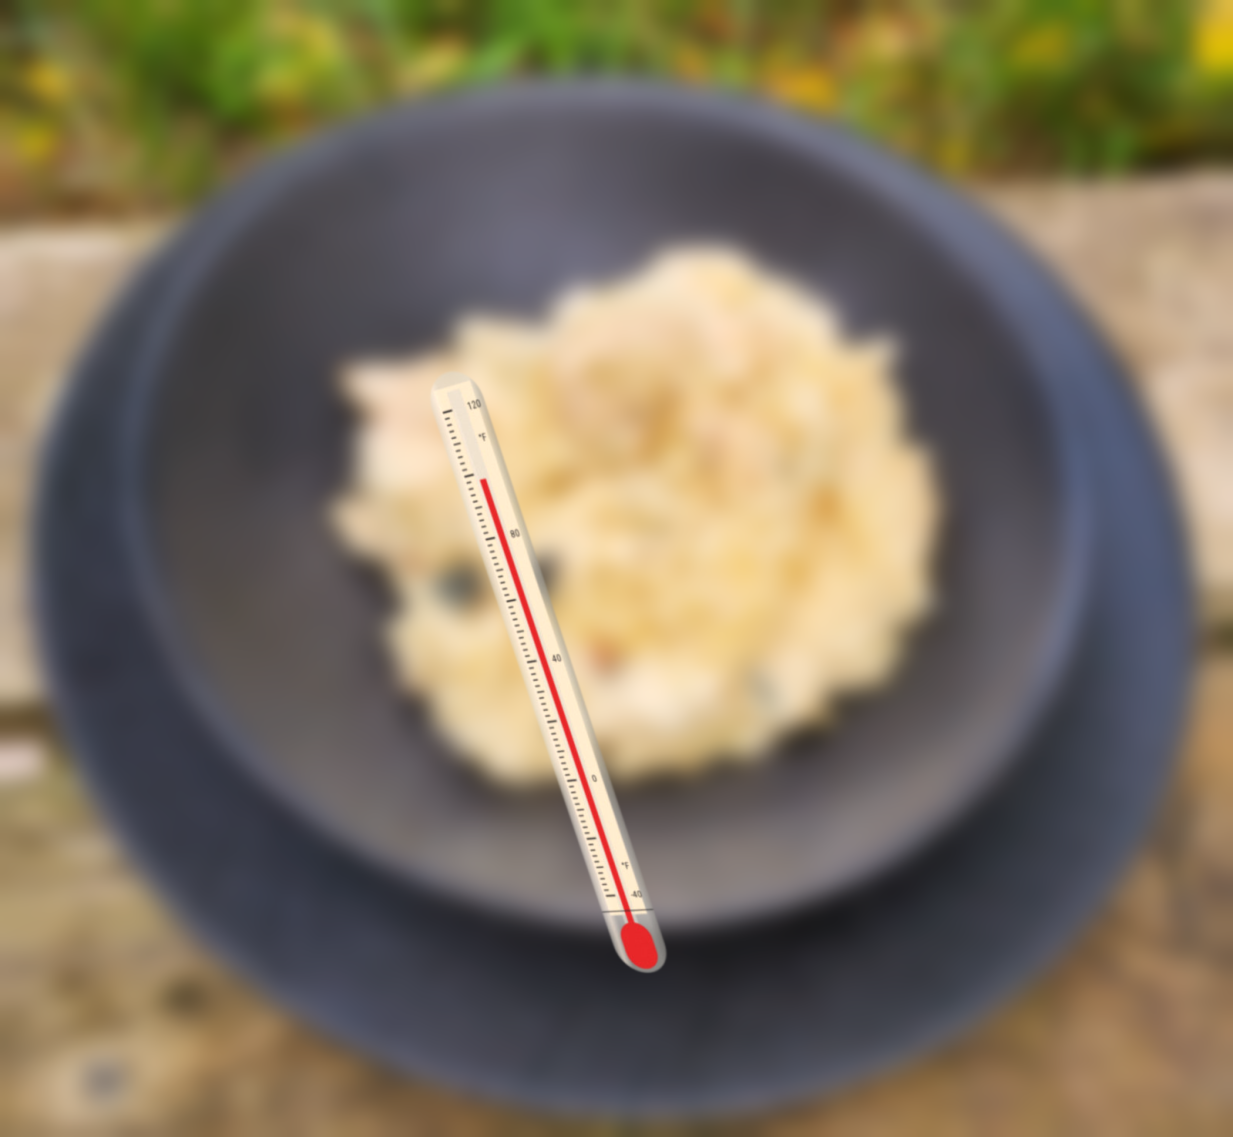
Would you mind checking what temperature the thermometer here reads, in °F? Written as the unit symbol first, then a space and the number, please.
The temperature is °F 98
